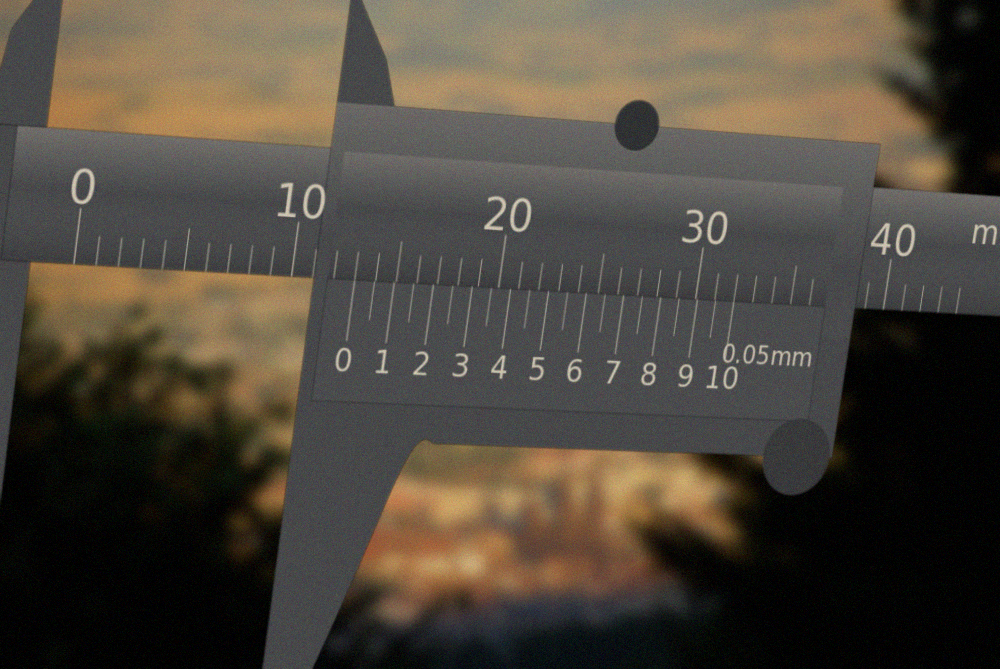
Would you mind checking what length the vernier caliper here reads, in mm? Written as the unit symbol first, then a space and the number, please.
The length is mm 13.0
